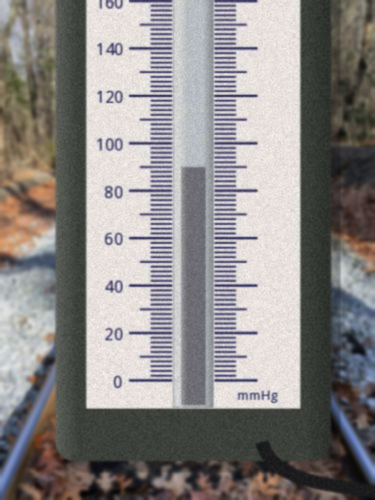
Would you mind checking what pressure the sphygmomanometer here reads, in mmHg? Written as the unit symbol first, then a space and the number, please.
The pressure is mmHg 90
